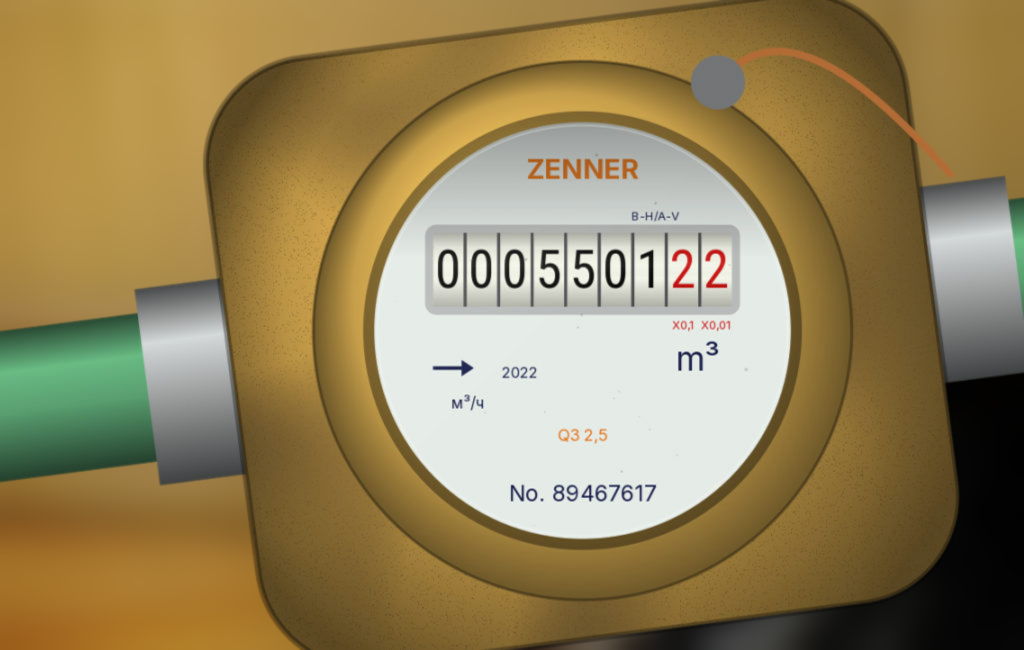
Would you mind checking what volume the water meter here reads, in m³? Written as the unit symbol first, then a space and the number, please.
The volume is m³ 5501.22
